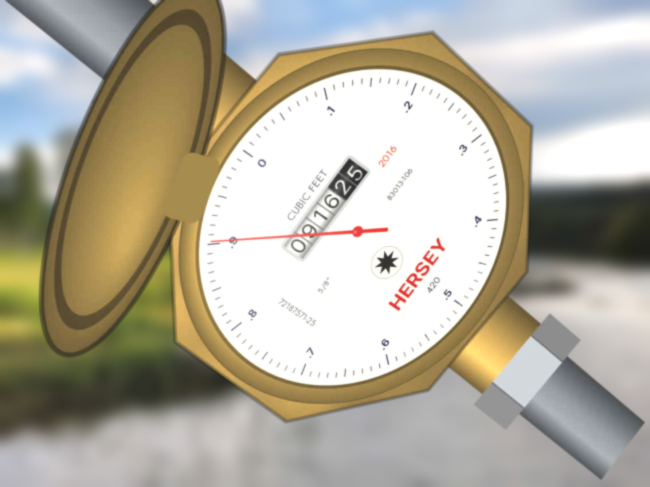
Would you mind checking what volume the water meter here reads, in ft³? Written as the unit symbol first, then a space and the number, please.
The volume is ft³ 91624.90
